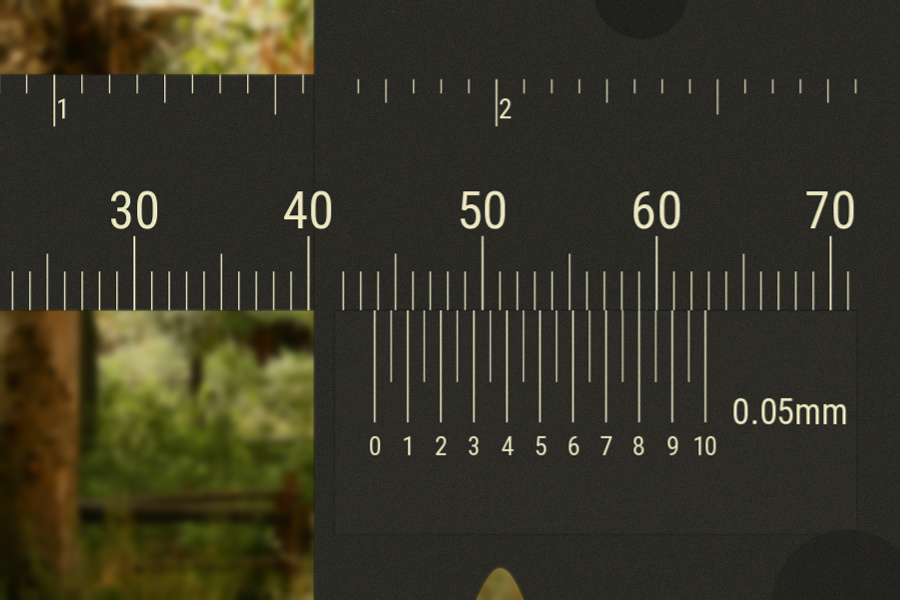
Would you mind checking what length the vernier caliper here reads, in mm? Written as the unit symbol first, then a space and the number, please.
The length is mm 43.8
